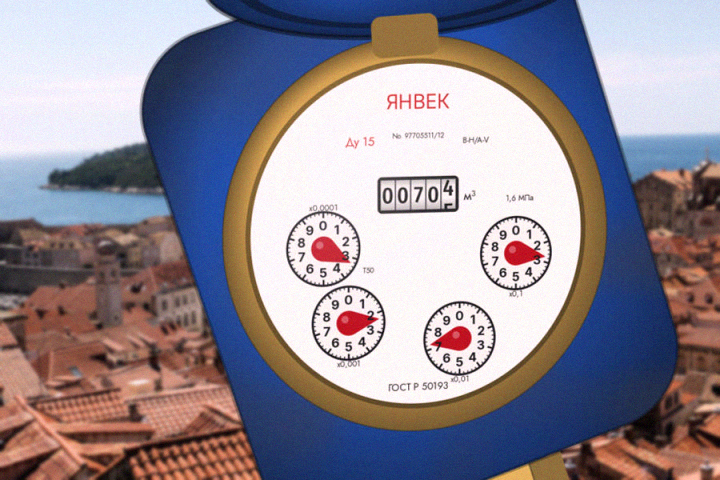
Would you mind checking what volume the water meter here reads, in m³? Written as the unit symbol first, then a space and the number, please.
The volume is m³ 704.2723
